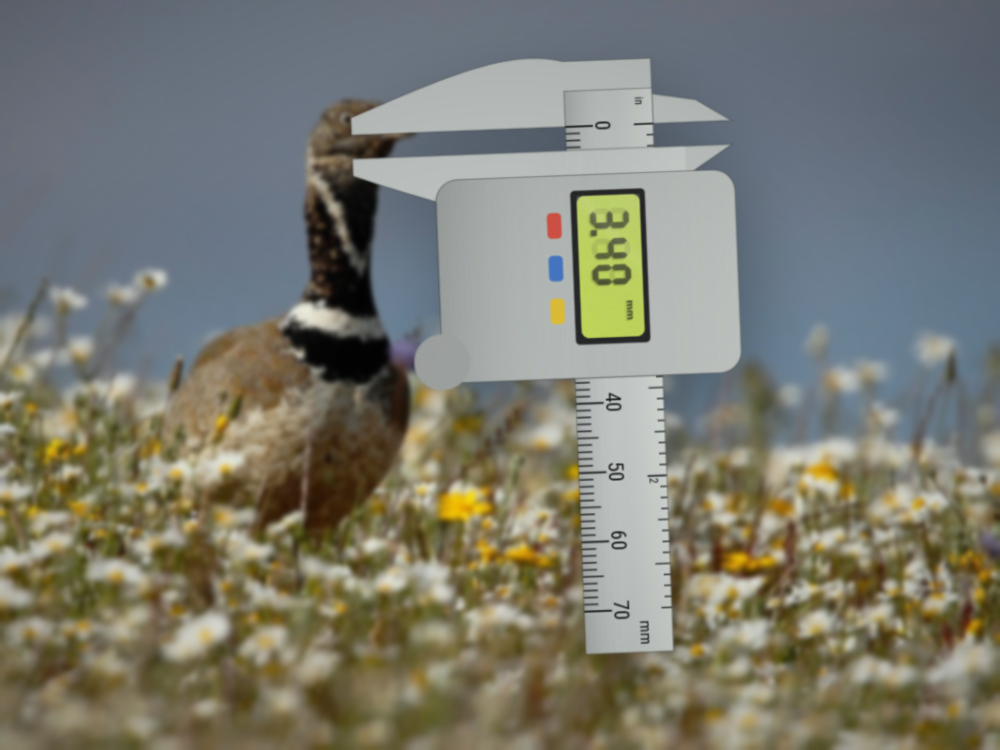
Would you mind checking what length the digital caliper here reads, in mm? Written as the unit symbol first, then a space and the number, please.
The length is mm 3.40
